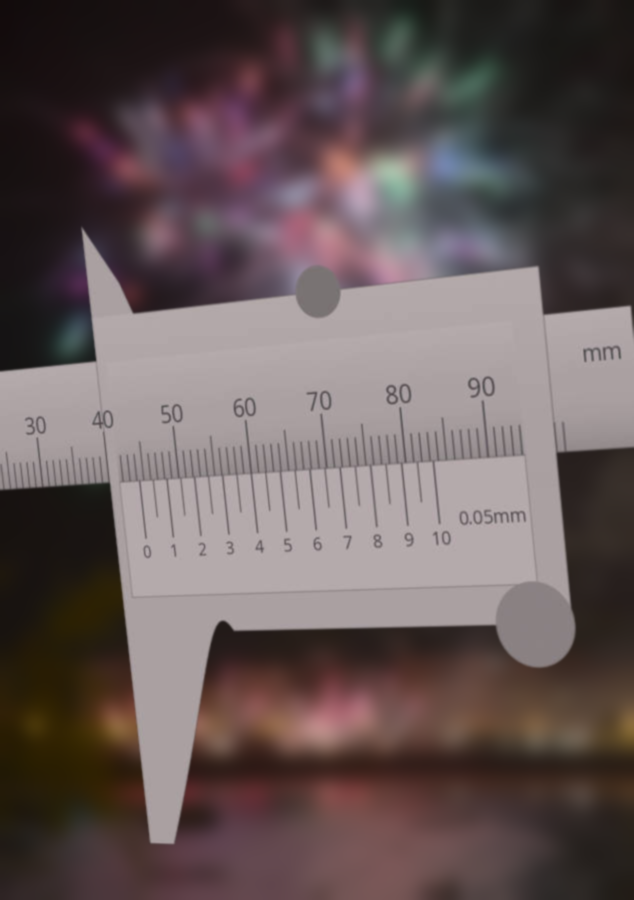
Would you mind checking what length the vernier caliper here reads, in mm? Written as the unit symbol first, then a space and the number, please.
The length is mm 44.4
